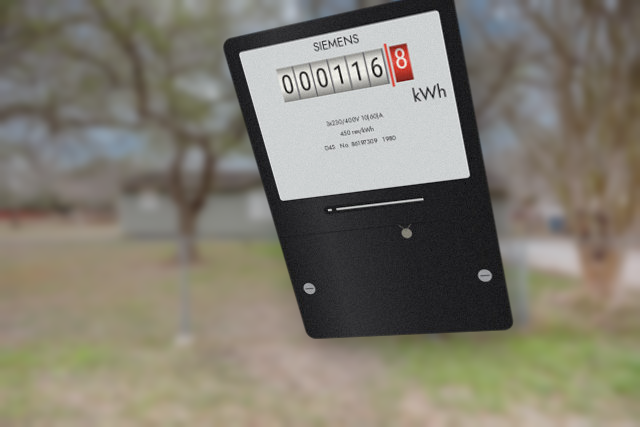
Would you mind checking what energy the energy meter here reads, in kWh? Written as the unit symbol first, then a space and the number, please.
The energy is kWh 116.8
